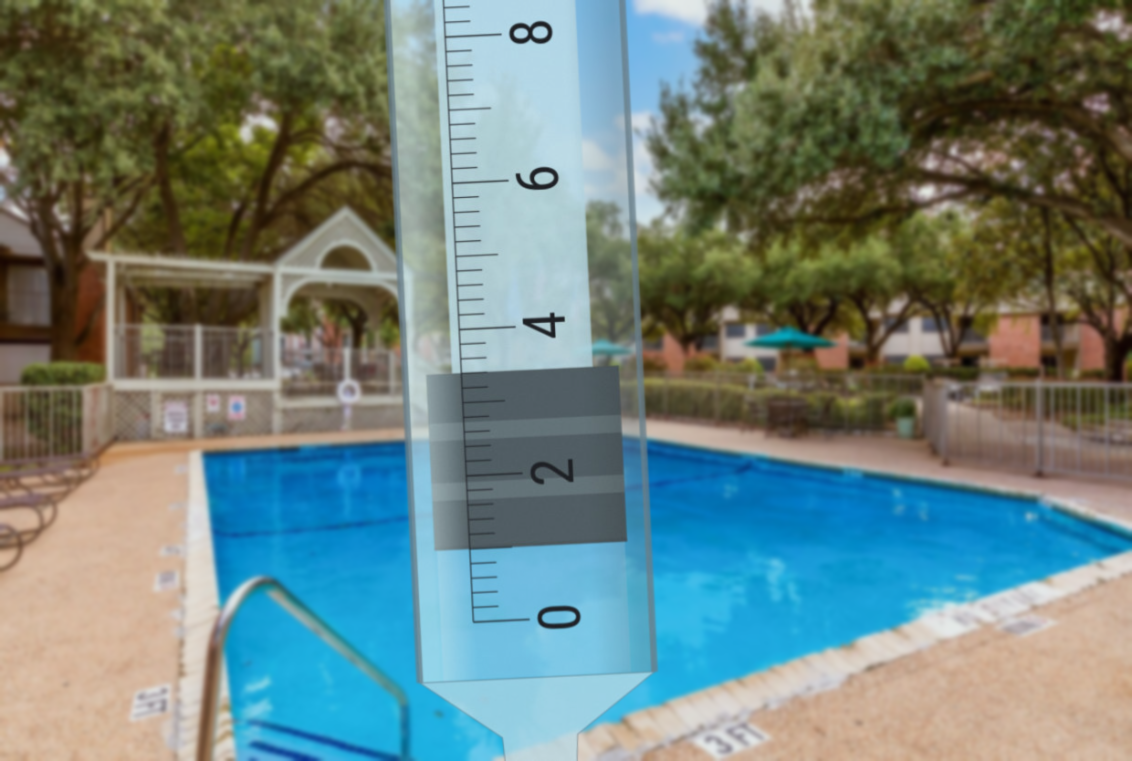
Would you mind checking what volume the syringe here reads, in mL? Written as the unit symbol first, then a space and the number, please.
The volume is mL 1
